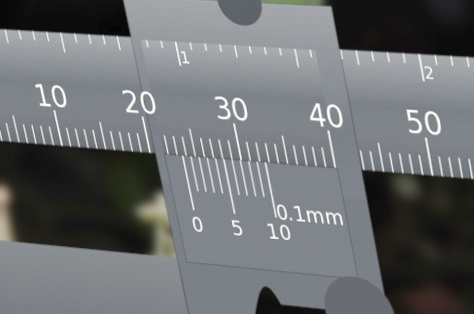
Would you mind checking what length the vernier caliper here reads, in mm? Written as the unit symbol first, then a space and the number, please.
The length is mm 23.6
